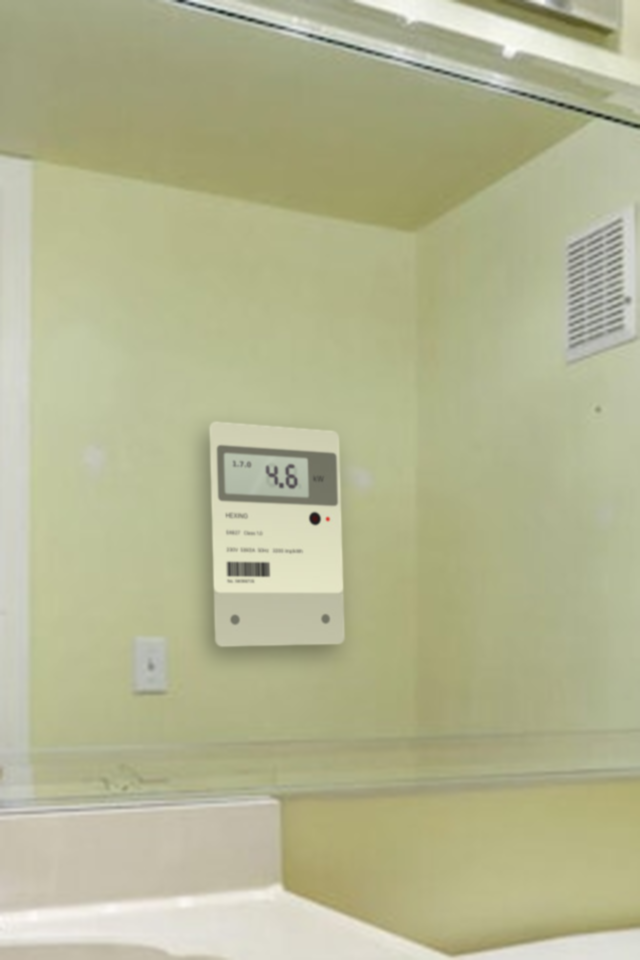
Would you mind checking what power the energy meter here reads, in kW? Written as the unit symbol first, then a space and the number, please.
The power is kW 4.6
